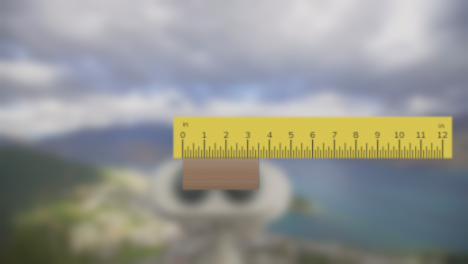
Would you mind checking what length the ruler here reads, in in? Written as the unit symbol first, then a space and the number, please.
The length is in 3.5
